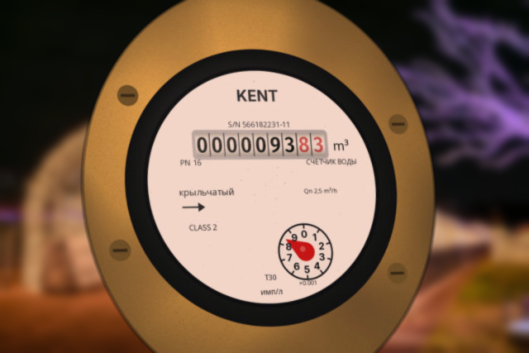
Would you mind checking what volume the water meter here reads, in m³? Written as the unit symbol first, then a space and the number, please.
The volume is m³ 93.838
